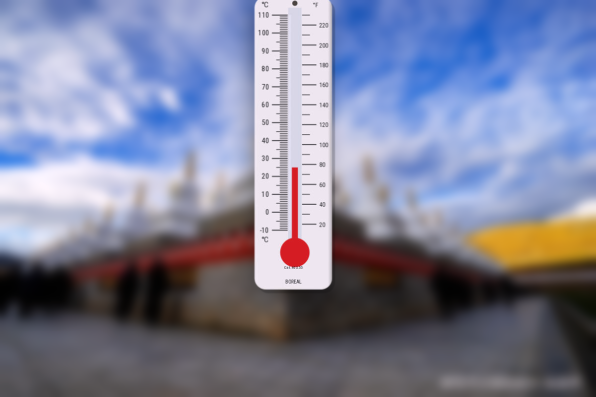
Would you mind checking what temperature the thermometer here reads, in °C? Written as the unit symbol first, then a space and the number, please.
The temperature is °C 25
